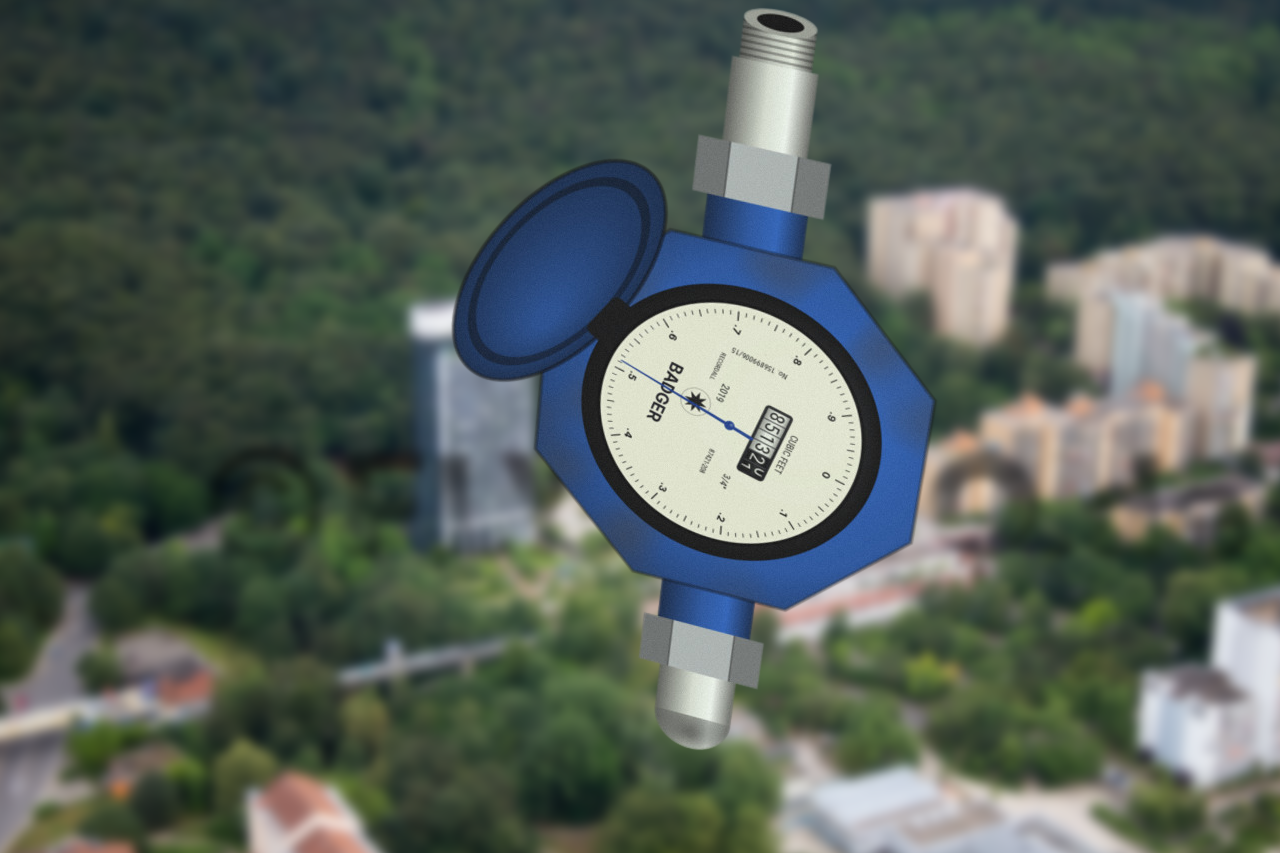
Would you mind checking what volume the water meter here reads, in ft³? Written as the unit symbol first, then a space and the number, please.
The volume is ft³ 851320.51
